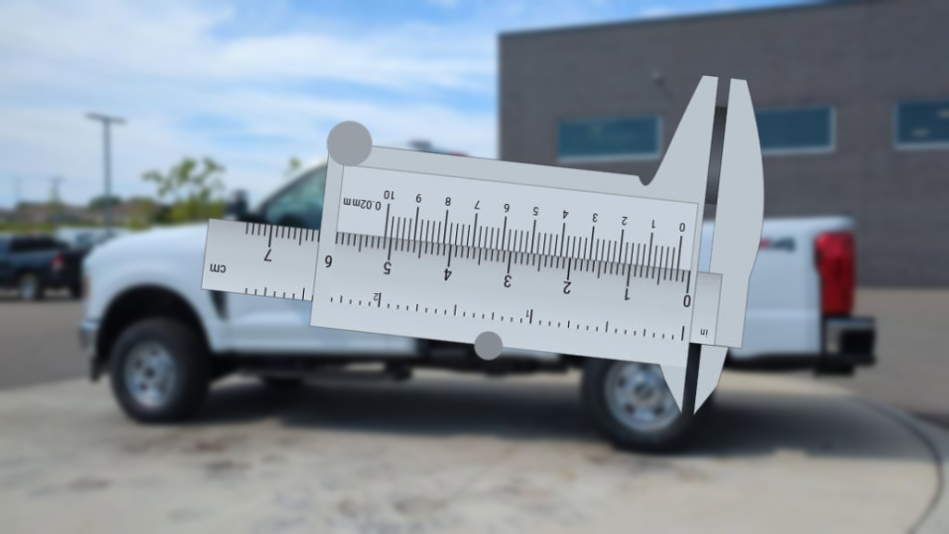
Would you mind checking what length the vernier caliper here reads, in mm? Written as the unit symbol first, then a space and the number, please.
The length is mm 2.0
